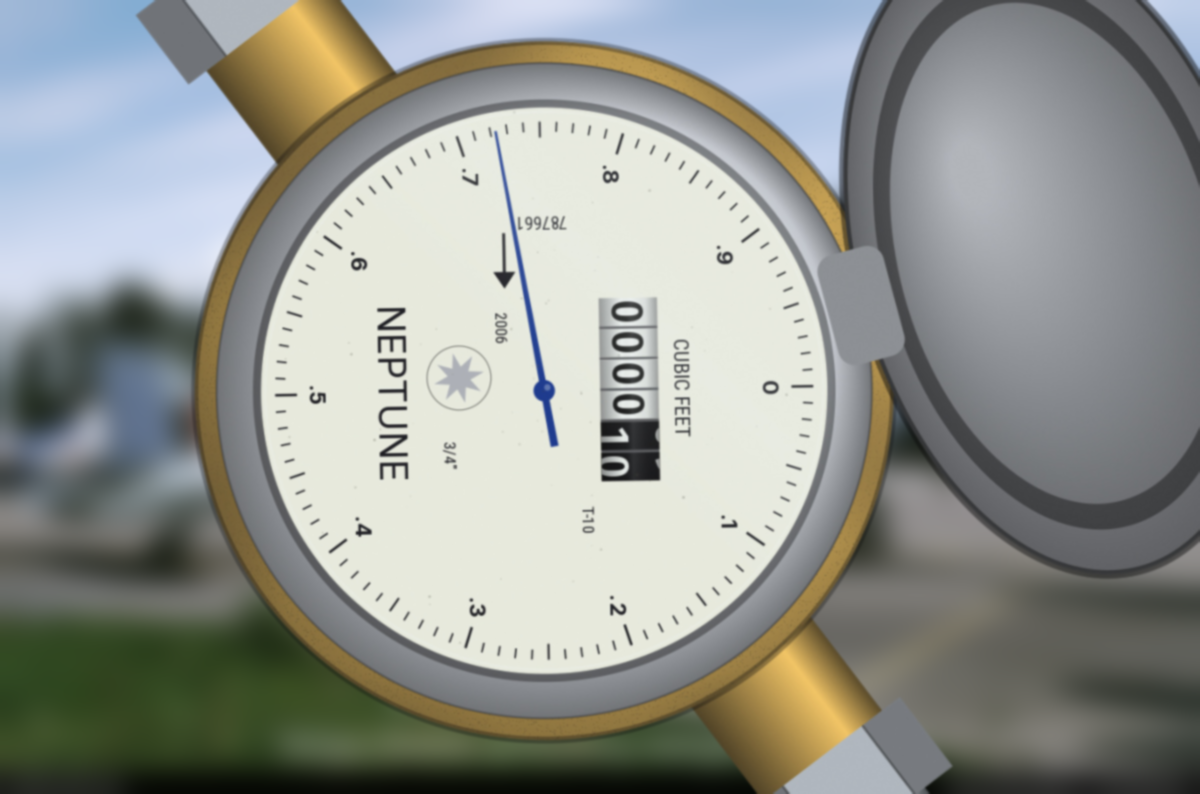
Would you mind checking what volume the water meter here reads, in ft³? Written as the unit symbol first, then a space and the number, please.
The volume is ft³ 9.72
